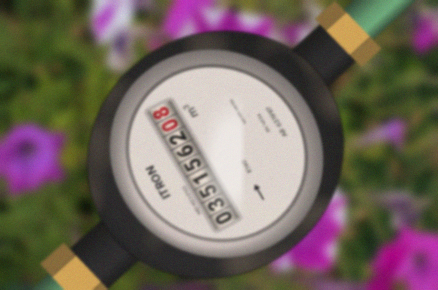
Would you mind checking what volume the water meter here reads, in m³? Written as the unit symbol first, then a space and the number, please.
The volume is m³ 351562.08
